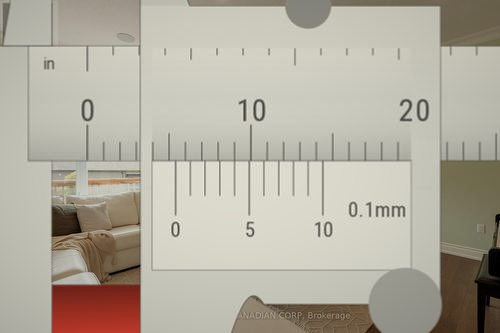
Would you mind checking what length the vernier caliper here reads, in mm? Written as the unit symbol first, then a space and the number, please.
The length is mm 5.4
